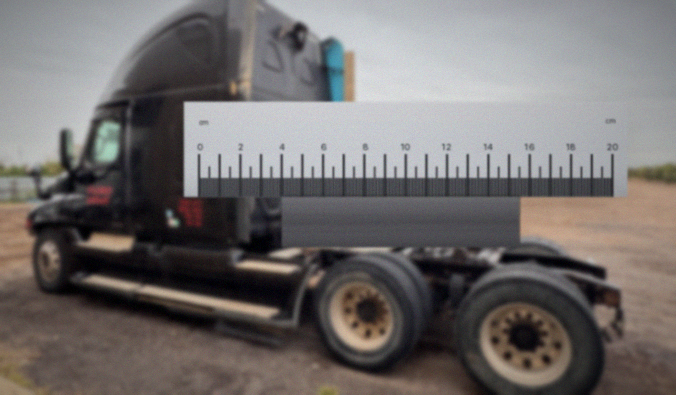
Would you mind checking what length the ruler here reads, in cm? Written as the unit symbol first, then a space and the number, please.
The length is cm 11.5
